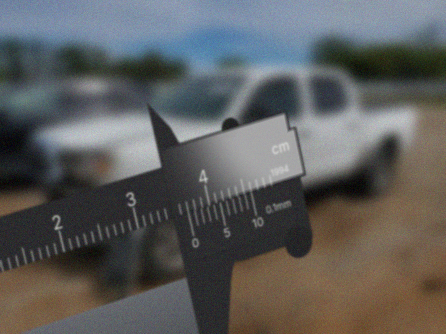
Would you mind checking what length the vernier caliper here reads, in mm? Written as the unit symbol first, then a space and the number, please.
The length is mm 37.0
